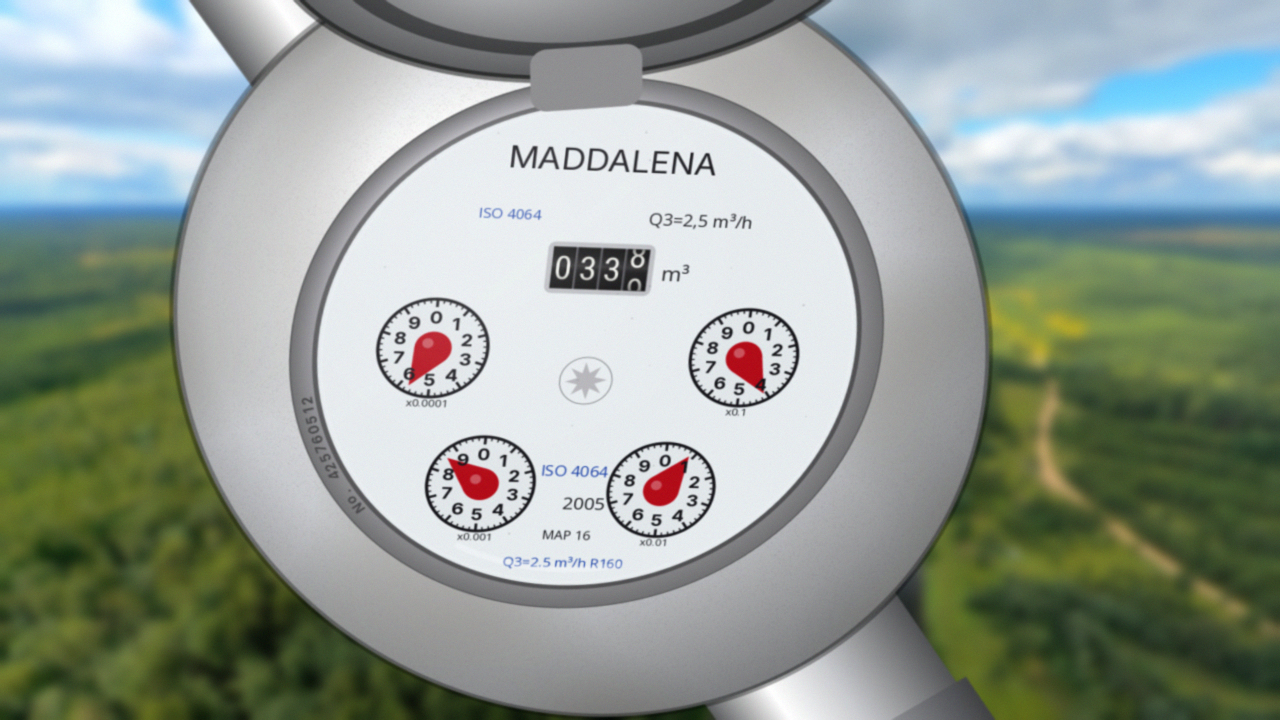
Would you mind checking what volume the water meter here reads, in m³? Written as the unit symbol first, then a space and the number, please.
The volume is m³ 338.4085
